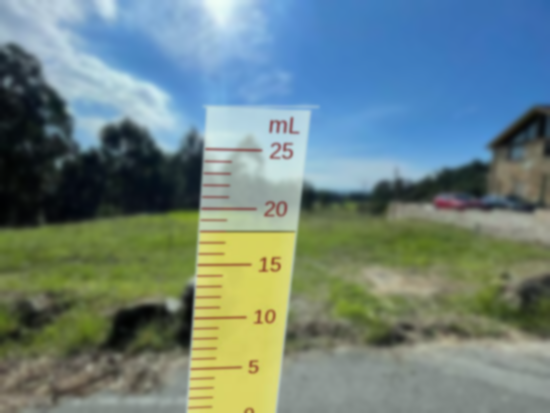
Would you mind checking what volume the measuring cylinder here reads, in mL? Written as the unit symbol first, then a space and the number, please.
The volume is mL 18
